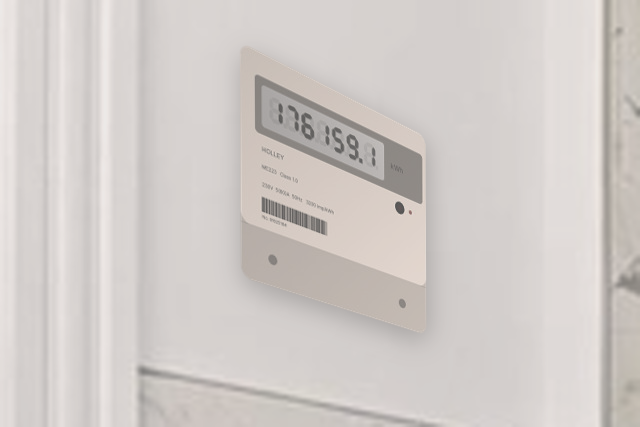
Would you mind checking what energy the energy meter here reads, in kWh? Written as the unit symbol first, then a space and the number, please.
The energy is kWh 176159.1
